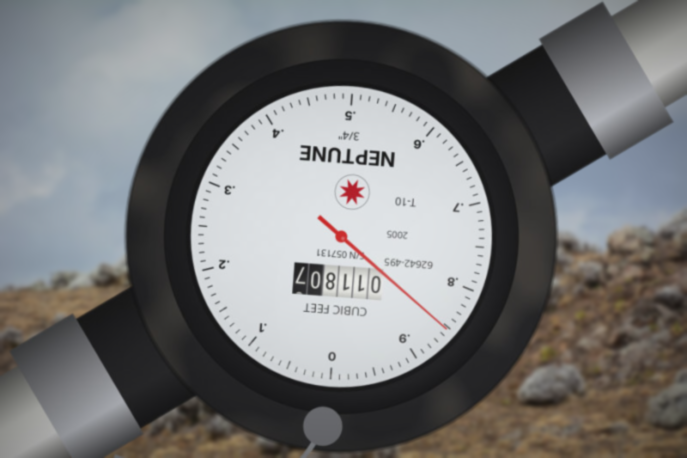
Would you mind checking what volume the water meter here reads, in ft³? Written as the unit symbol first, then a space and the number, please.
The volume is ft³ 11806.85
